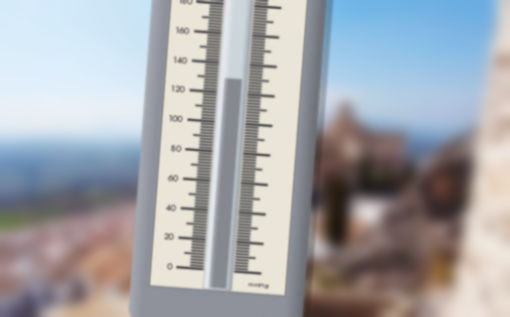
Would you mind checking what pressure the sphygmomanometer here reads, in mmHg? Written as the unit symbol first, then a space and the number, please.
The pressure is mmHg 130
